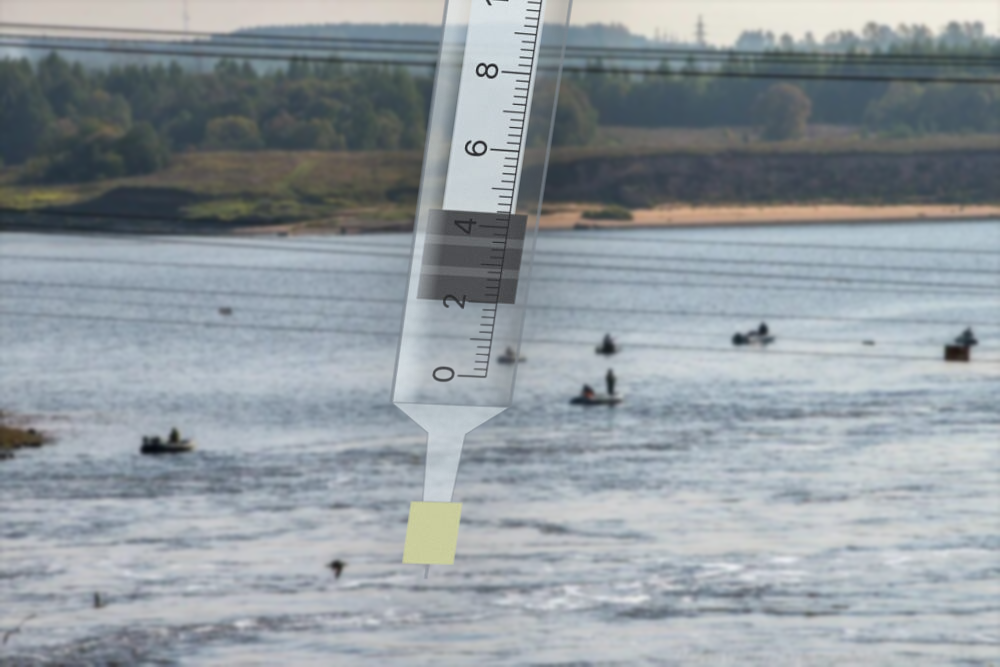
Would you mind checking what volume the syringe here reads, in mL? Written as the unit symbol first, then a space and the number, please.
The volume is mL 2
